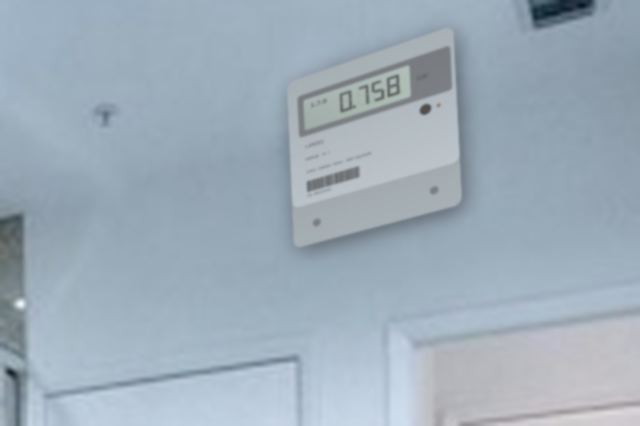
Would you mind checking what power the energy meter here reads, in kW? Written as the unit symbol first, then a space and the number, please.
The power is kW 0.758
